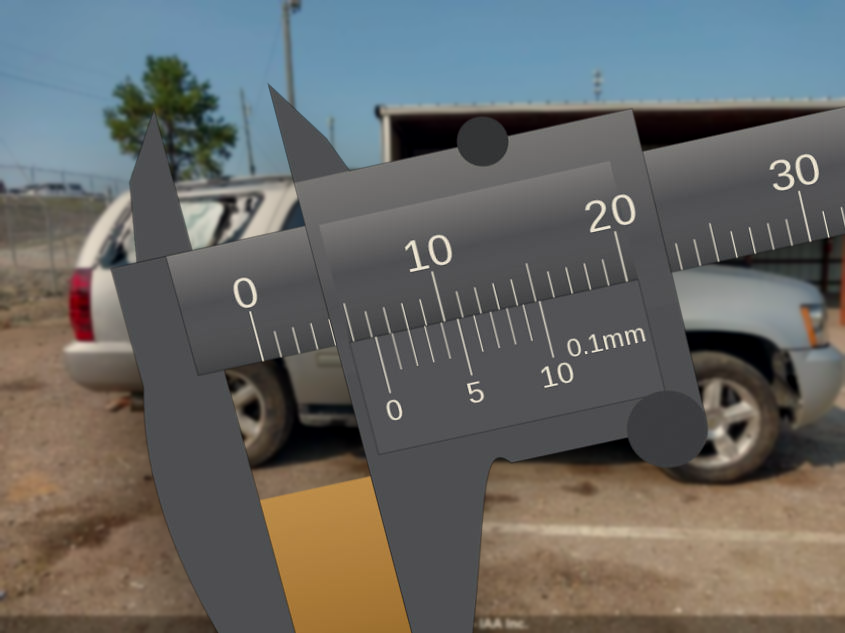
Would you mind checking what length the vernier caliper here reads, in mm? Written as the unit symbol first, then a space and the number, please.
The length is mm 6.2
